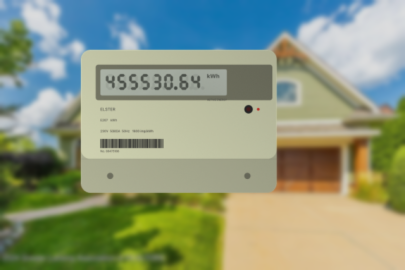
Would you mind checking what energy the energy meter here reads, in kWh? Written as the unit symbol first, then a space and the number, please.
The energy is kWh 455530.64
